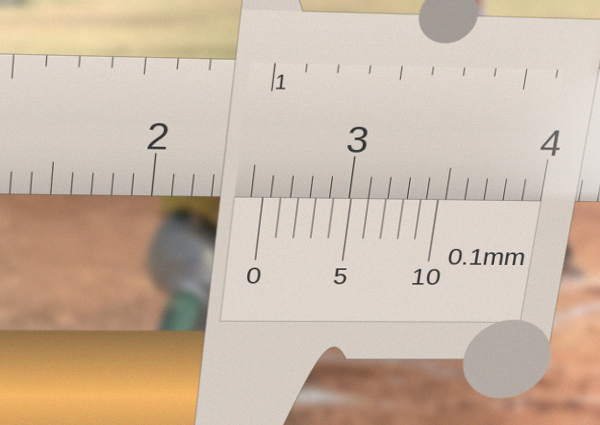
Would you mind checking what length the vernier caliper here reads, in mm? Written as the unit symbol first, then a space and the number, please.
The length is mm 25.6
